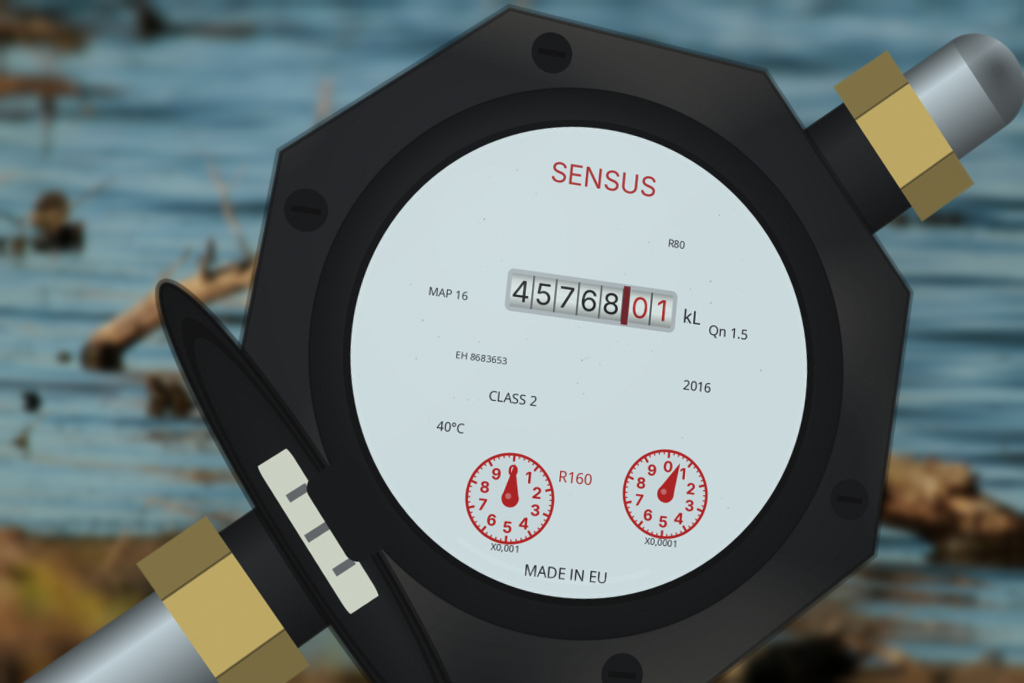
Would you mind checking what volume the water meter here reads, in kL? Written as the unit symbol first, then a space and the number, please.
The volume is kL 45768.0100
